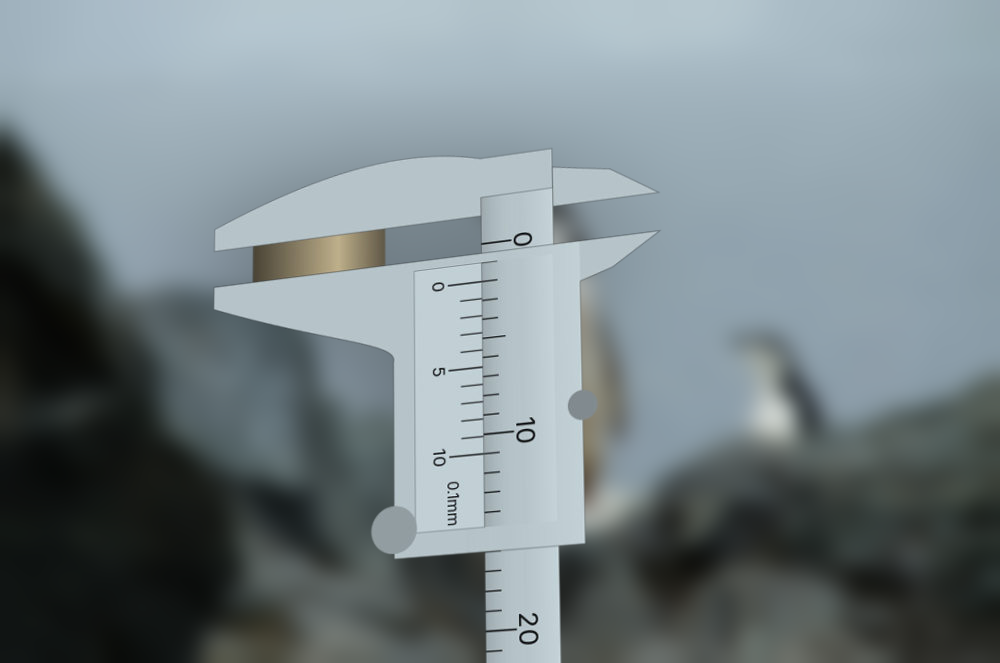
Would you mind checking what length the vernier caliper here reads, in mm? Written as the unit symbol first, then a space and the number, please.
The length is mm 2.0
